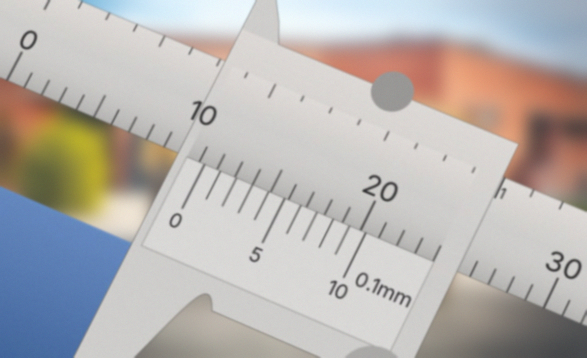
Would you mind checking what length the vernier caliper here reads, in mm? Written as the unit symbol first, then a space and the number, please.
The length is mm 11.3
